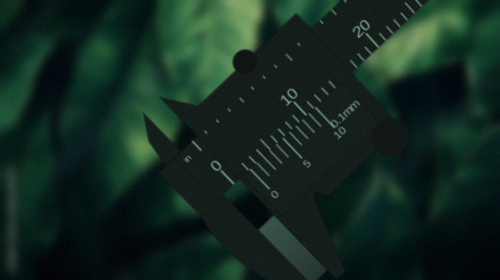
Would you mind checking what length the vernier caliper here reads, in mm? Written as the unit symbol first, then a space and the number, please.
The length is mm 2.2
